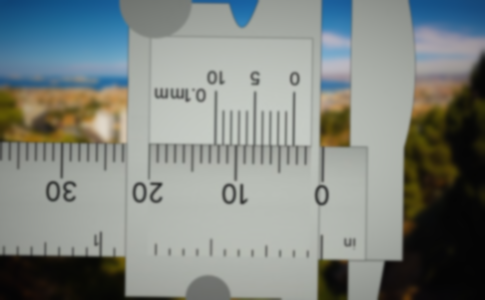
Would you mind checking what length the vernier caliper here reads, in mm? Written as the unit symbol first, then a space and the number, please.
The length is mm 3.4
